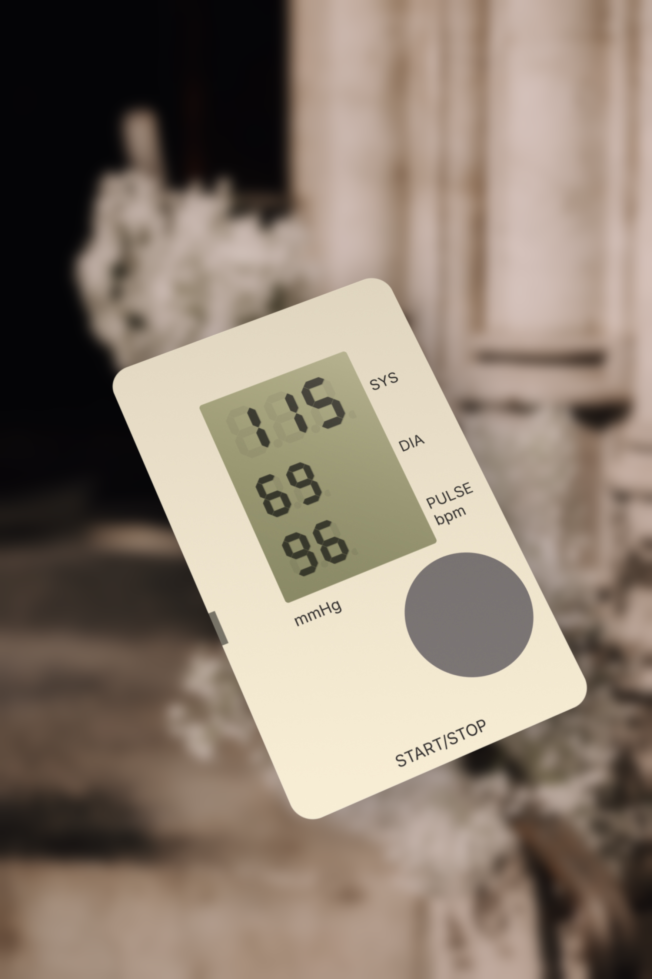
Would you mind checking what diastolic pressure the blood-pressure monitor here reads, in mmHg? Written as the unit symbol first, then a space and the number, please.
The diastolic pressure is mmHg 69
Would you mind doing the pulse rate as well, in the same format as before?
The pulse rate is bpm 96
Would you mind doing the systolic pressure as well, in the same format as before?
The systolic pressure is mmHg 115
